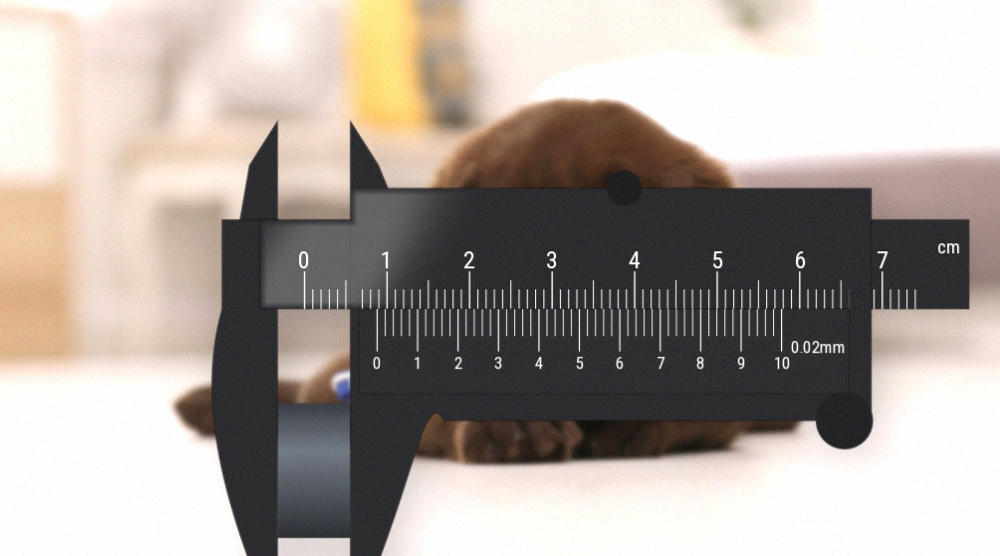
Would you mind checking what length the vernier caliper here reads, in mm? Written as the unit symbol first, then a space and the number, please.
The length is mm 8.8
